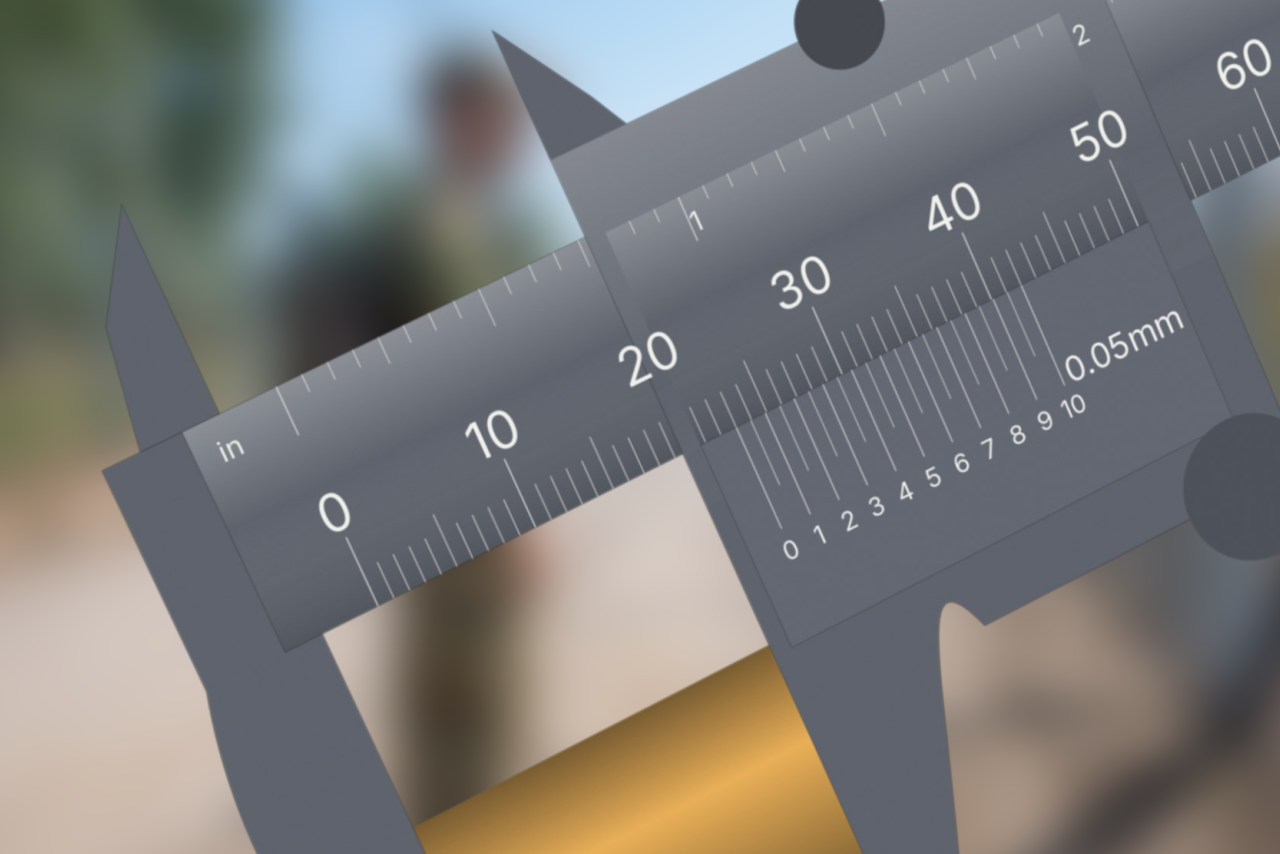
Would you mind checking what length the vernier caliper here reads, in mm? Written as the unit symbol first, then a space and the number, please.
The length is mm 23.0
